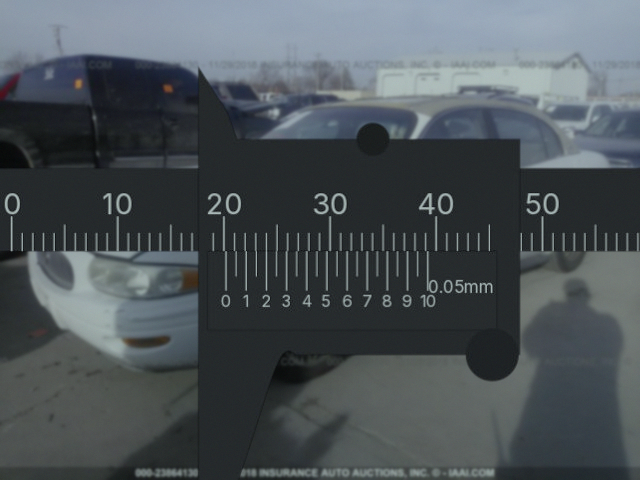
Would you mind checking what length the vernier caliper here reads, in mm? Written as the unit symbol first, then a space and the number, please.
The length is mm 20.2
